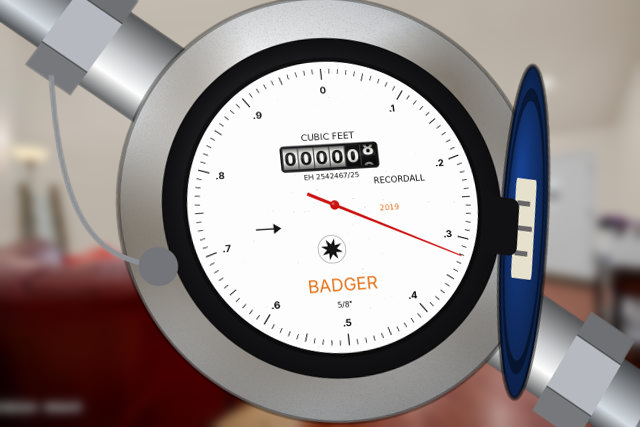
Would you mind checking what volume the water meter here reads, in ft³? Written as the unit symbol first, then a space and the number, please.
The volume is ft³ 8.32
